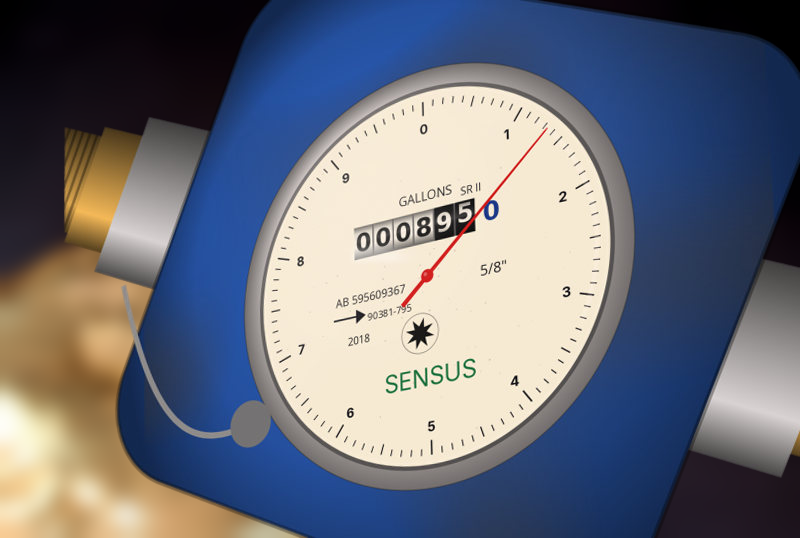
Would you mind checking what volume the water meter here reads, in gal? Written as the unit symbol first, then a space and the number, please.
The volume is gal 8951.3
